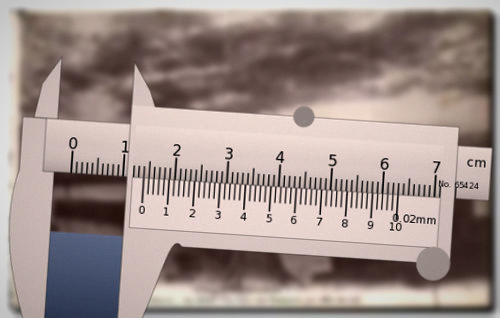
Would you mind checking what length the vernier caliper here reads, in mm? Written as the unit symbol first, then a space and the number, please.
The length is mm 14.0
